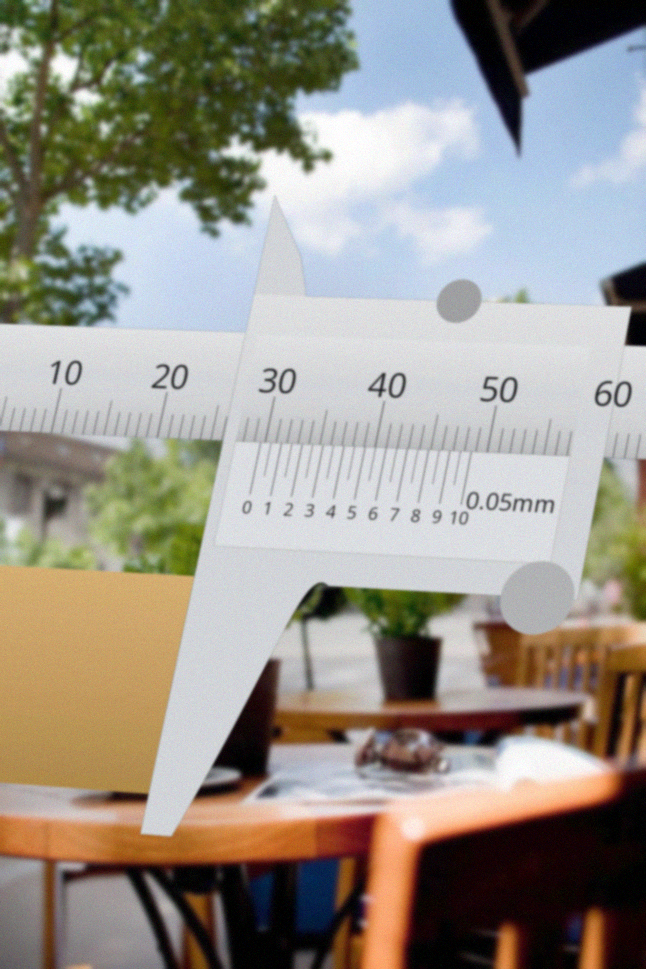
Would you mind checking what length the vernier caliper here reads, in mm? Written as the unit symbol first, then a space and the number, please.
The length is mm 29.6
